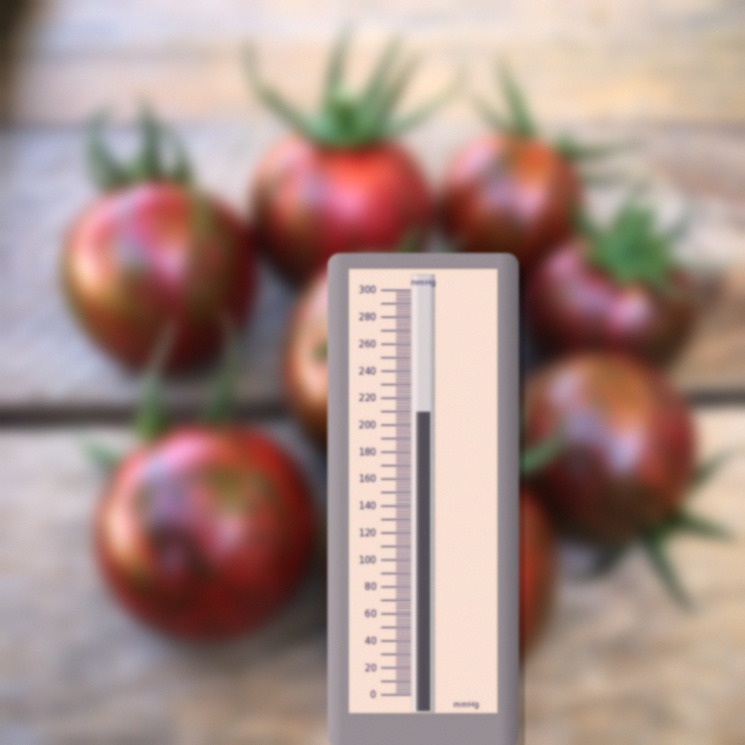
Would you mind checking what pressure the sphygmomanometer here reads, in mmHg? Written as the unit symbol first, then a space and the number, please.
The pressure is mmHg 210
